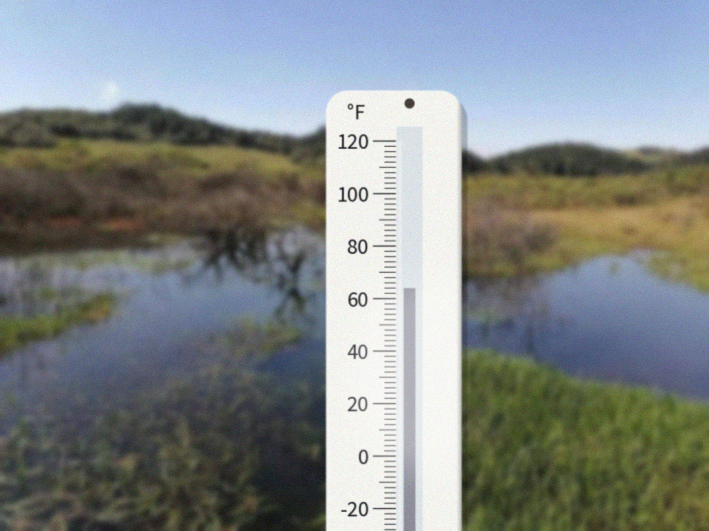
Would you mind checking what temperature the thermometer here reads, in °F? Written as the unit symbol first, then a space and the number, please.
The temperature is °F 64
